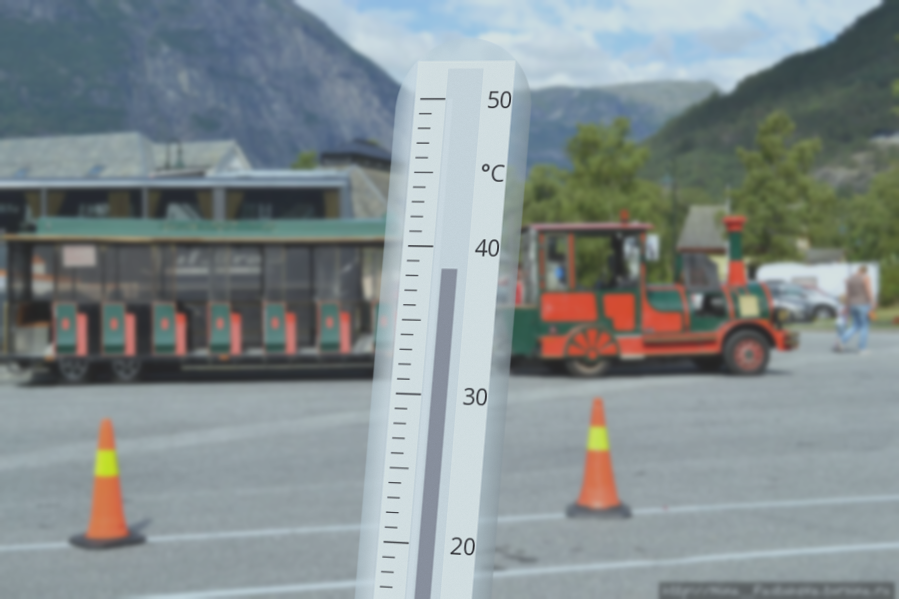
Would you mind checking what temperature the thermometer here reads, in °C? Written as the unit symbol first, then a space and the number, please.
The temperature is °C 38.5
